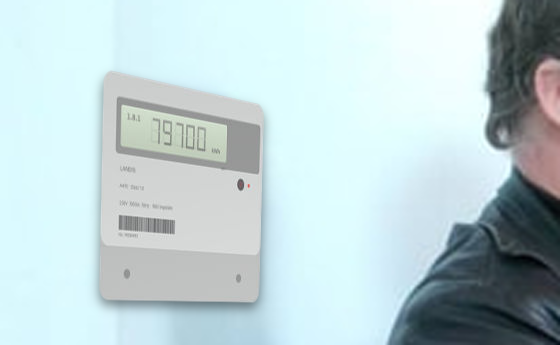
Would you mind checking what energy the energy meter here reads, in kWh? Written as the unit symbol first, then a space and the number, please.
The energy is kWh 79700
